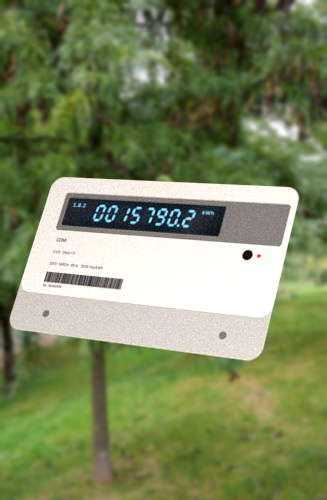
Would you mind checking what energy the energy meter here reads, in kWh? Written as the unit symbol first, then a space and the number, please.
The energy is kWh 15790.2
